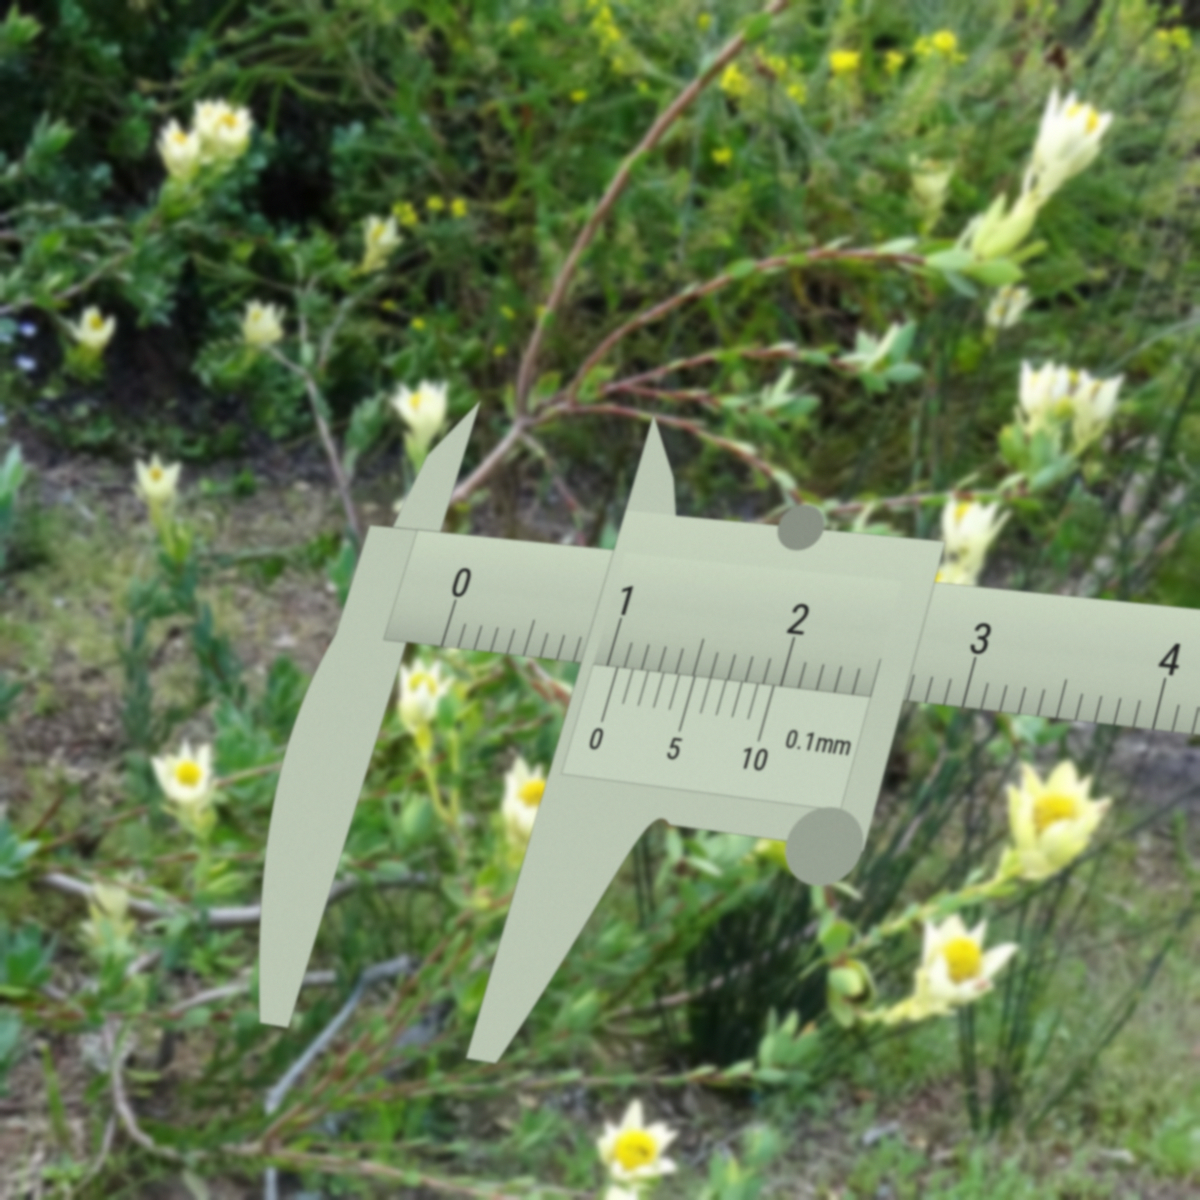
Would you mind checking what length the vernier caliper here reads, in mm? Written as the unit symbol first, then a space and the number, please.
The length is mm 10.6
